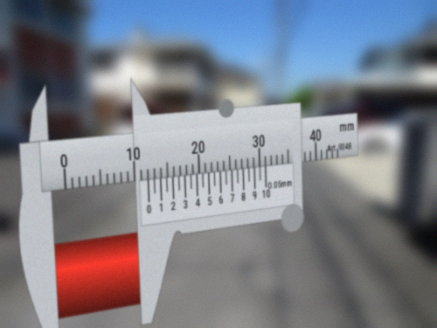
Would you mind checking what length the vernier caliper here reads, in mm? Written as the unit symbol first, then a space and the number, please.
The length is mm 12.0
